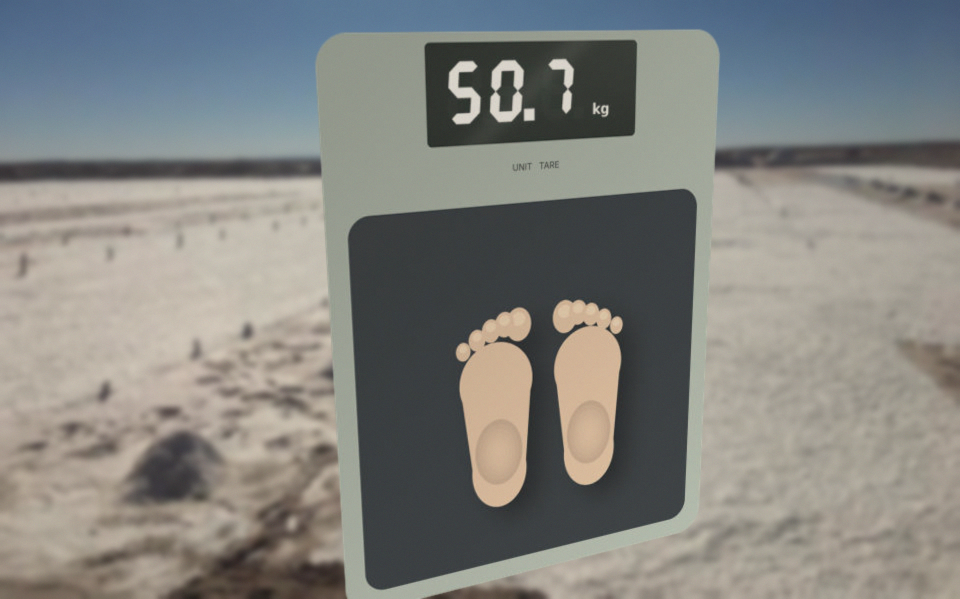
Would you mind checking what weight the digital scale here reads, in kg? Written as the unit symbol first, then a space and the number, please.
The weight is kg 50.7
